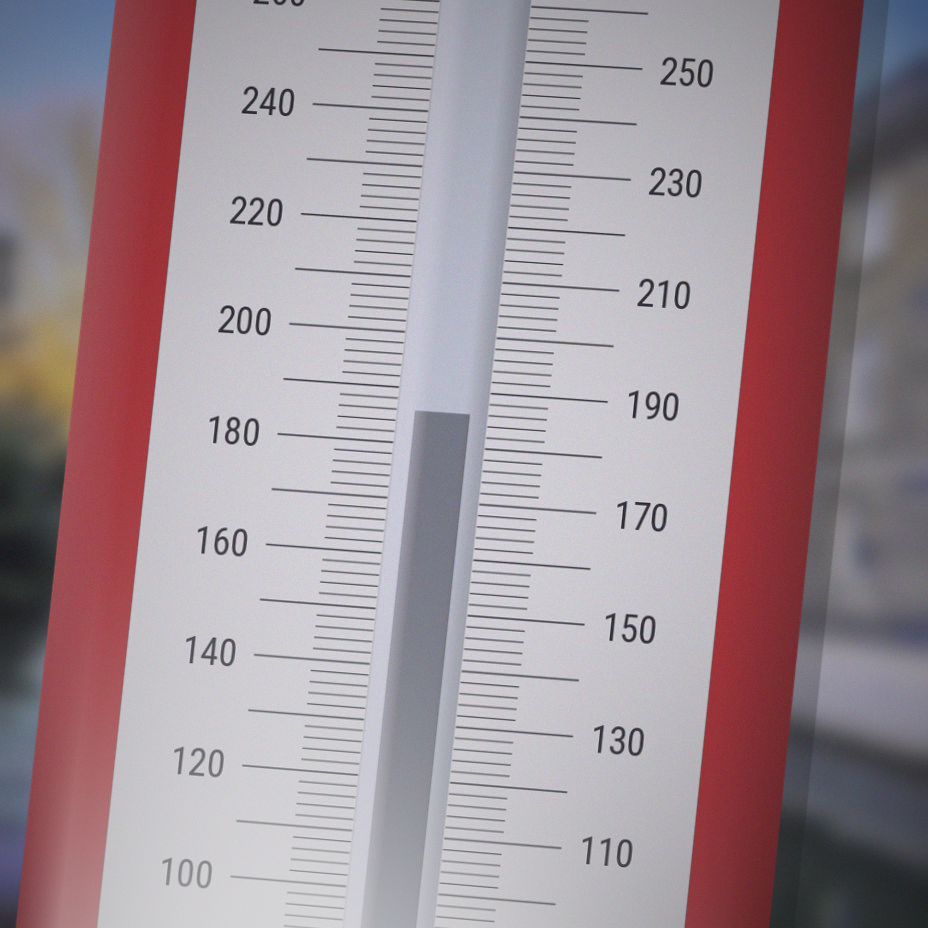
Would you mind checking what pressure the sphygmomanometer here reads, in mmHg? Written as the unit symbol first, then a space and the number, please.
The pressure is mmHg 186
